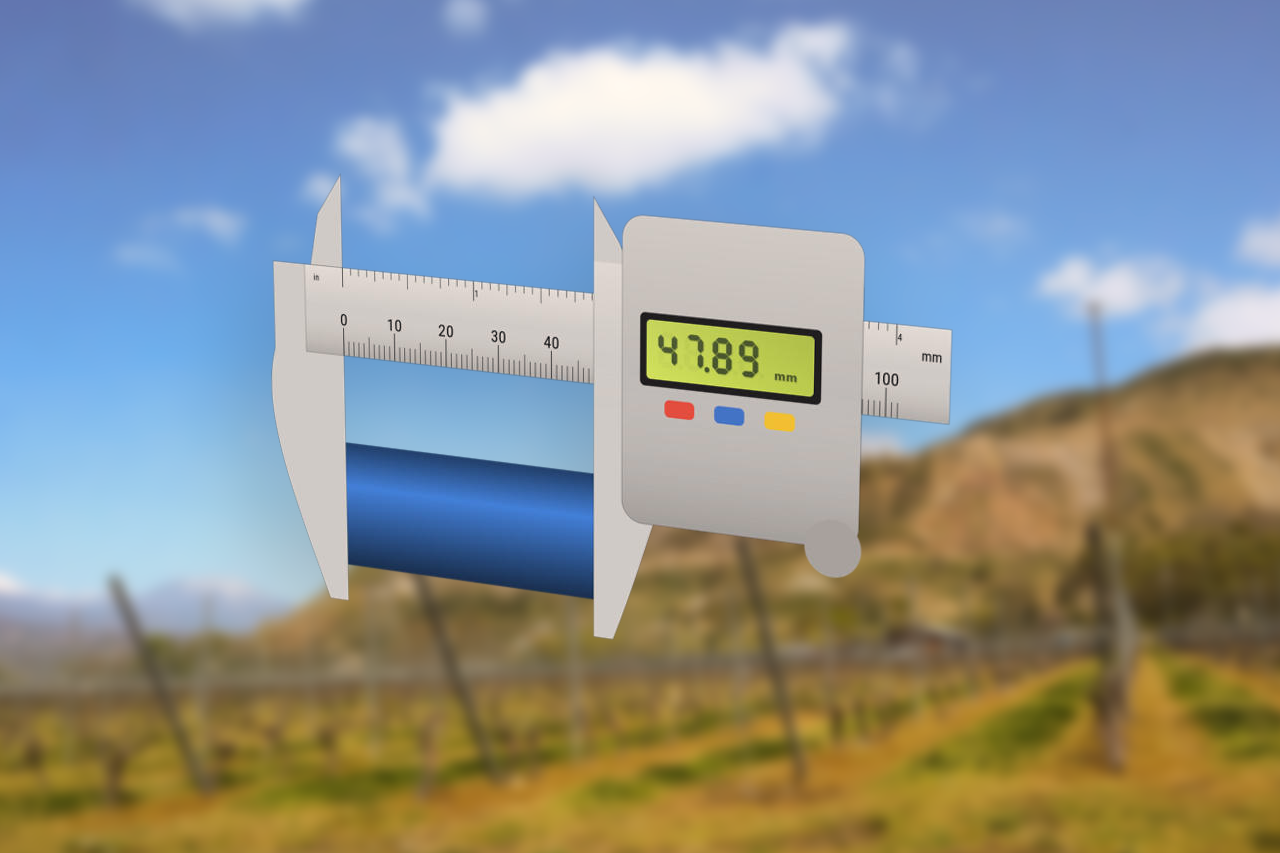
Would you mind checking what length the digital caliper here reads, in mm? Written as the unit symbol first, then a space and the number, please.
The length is mm 47.89
